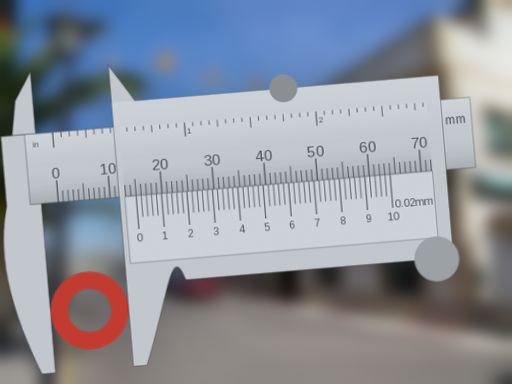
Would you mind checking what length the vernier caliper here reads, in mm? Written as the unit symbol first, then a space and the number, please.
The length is mm 15.0
